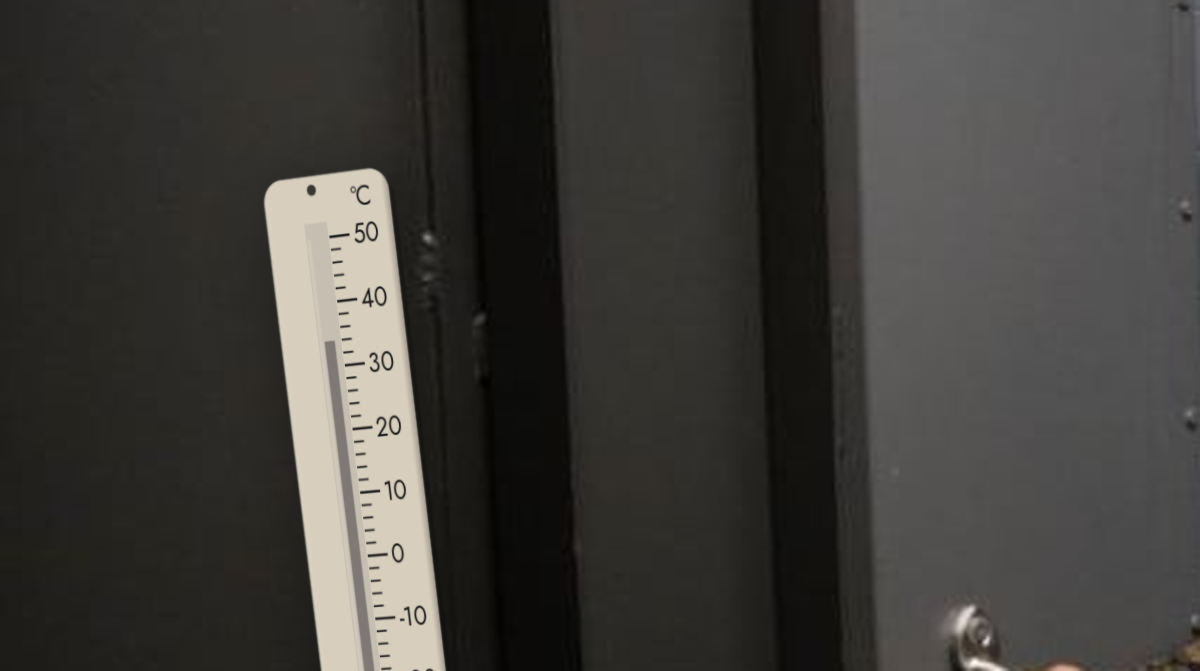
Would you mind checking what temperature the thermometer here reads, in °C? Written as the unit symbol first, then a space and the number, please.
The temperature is °C 34
